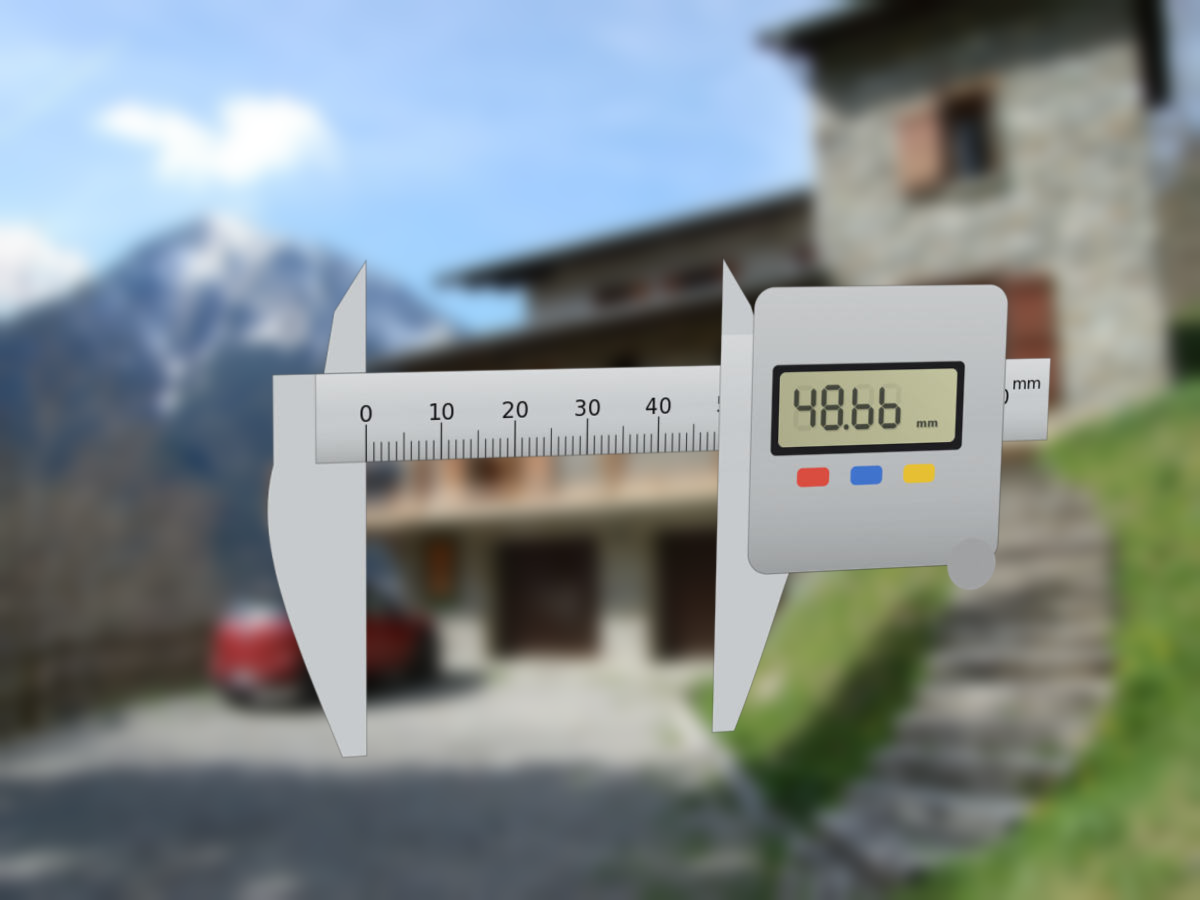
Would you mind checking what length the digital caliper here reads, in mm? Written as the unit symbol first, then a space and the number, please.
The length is mm 48.66
